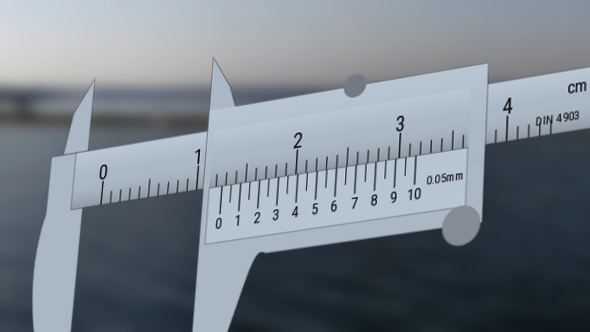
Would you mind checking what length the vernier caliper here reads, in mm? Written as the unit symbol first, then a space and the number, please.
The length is mm 12.6
